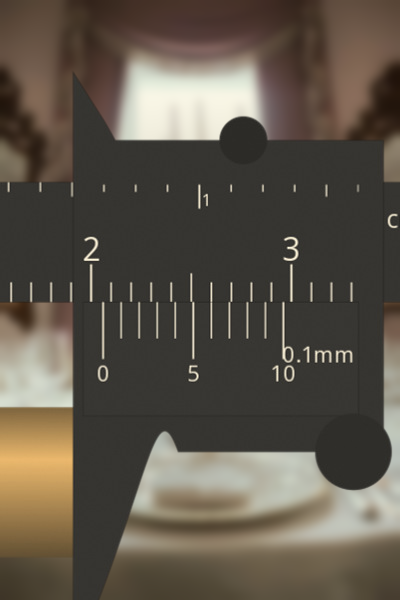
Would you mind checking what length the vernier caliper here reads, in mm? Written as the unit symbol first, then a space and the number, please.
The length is mm 20.6
